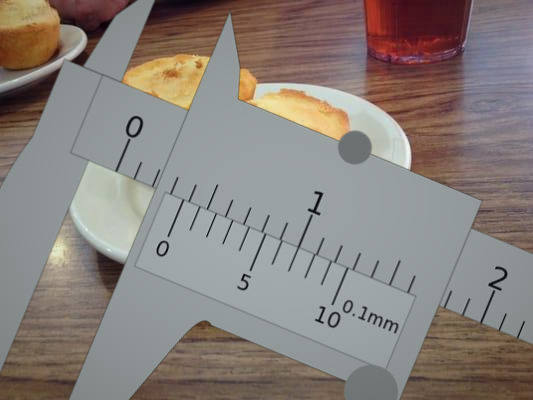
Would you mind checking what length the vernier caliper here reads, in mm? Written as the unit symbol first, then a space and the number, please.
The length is mm 3.7
